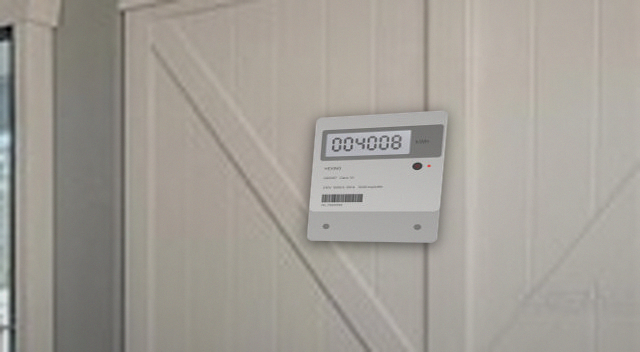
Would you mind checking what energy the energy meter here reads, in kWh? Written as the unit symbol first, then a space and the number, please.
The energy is kWh 4008
